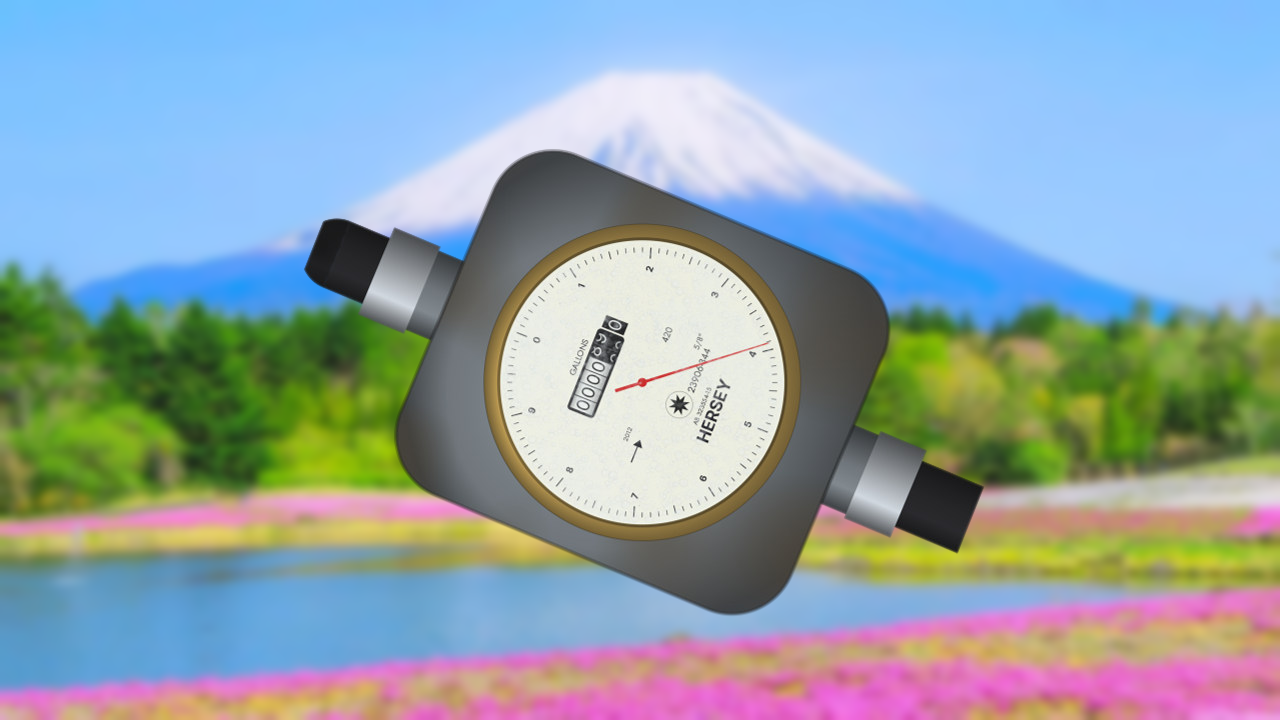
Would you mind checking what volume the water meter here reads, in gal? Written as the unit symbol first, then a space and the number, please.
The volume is gal 893.9
